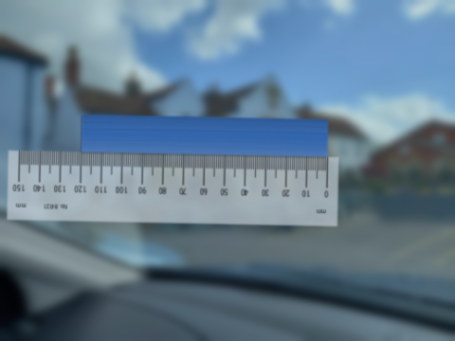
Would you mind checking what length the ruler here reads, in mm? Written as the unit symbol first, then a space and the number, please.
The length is mm 120
